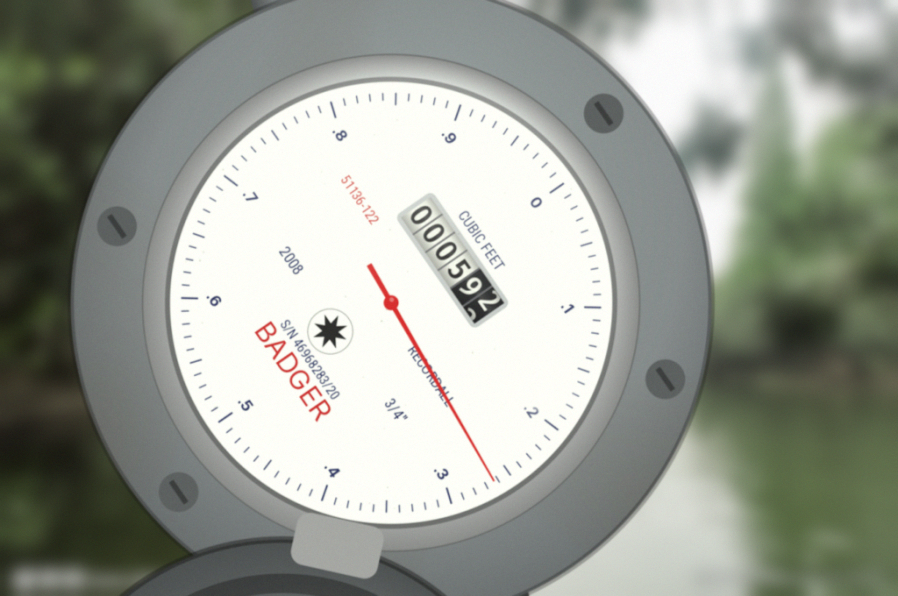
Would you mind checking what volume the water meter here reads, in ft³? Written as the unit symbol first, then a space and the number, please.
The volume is ft³ 592.26
